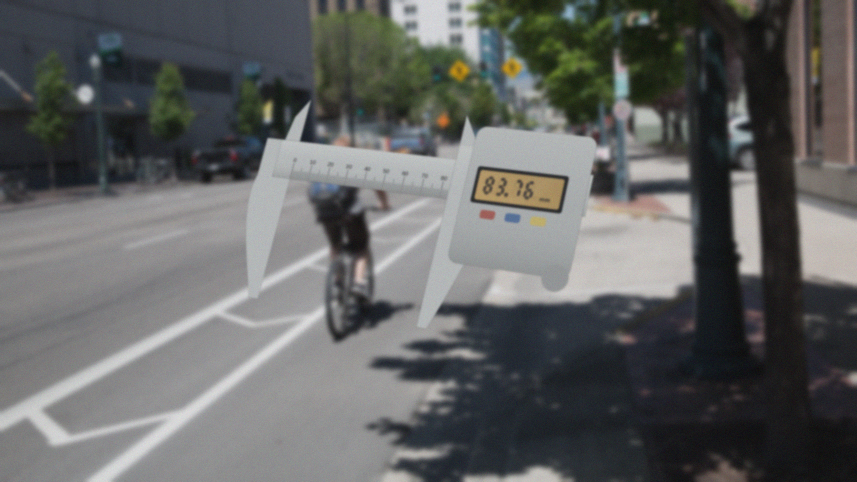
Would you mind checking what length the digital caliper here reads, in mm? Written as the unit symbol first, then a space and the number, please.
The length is mm 83.76
